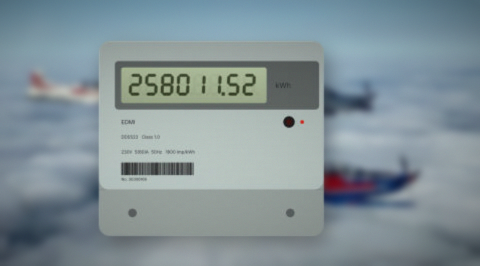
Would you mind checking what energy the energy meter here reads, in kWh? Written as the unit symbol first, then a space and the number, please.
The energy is kWh 258011.52
